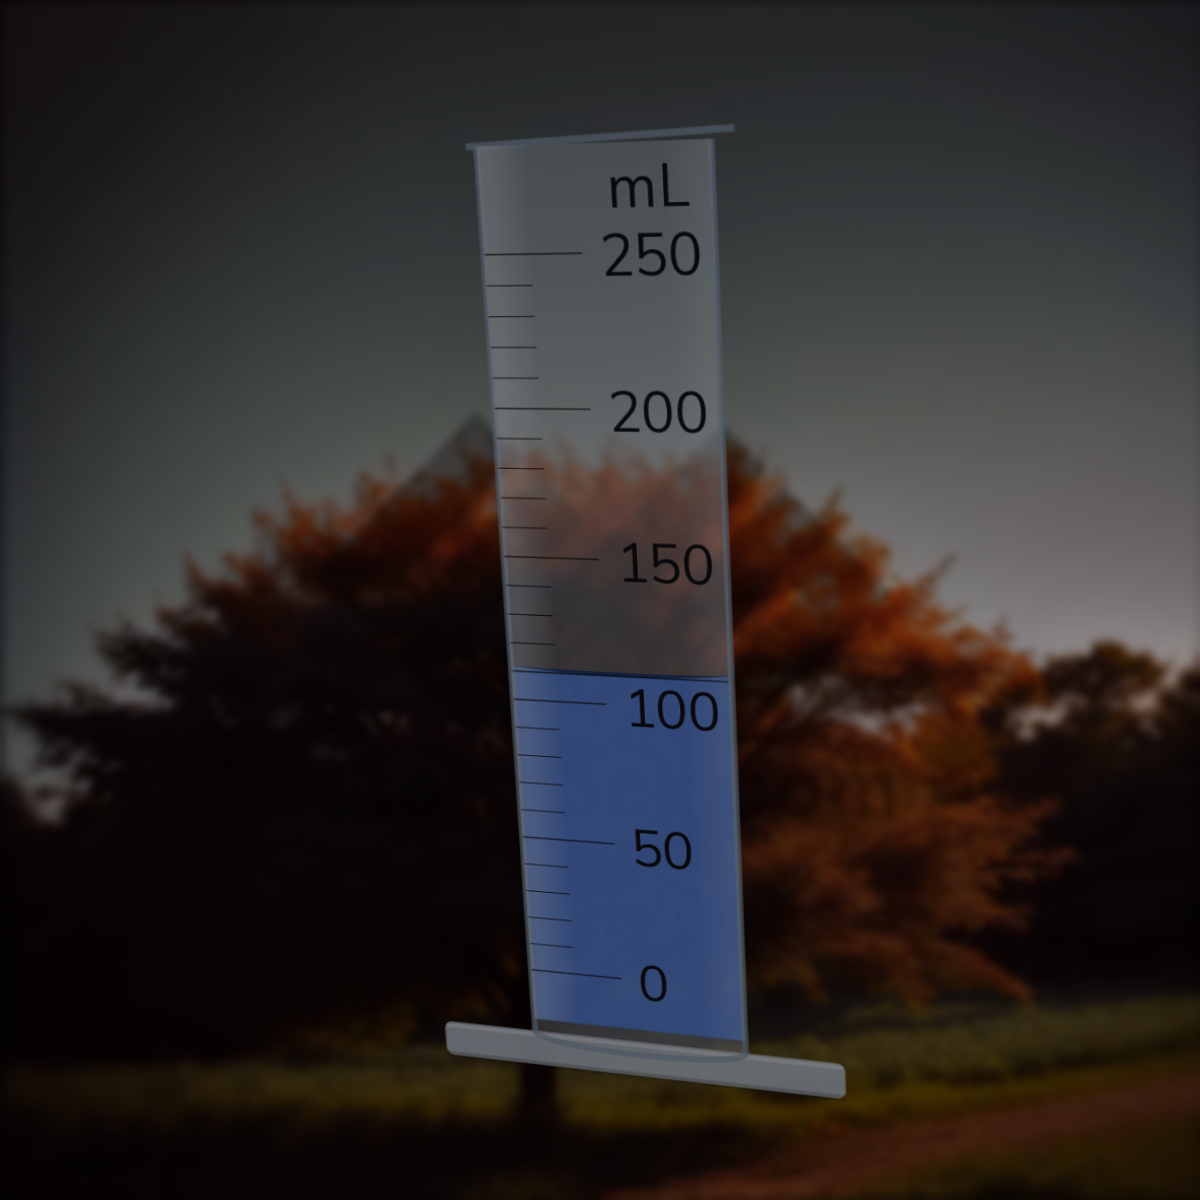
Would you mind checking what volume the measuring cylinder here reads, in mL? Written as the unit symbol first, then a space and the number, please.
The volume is mL 110
